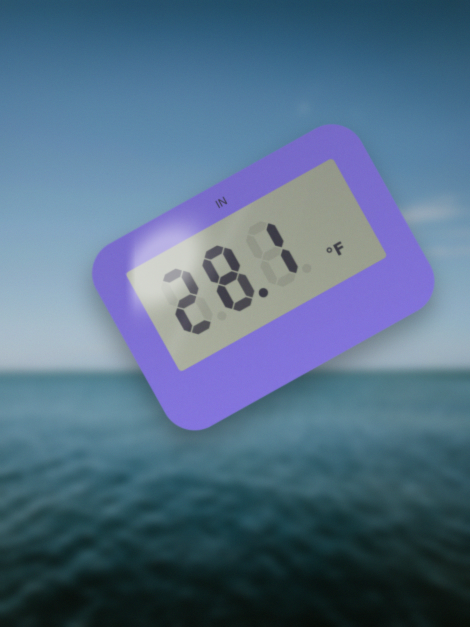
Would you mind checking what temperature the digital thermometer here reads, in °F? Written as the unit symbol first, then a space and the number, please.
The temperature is °F 28.1
